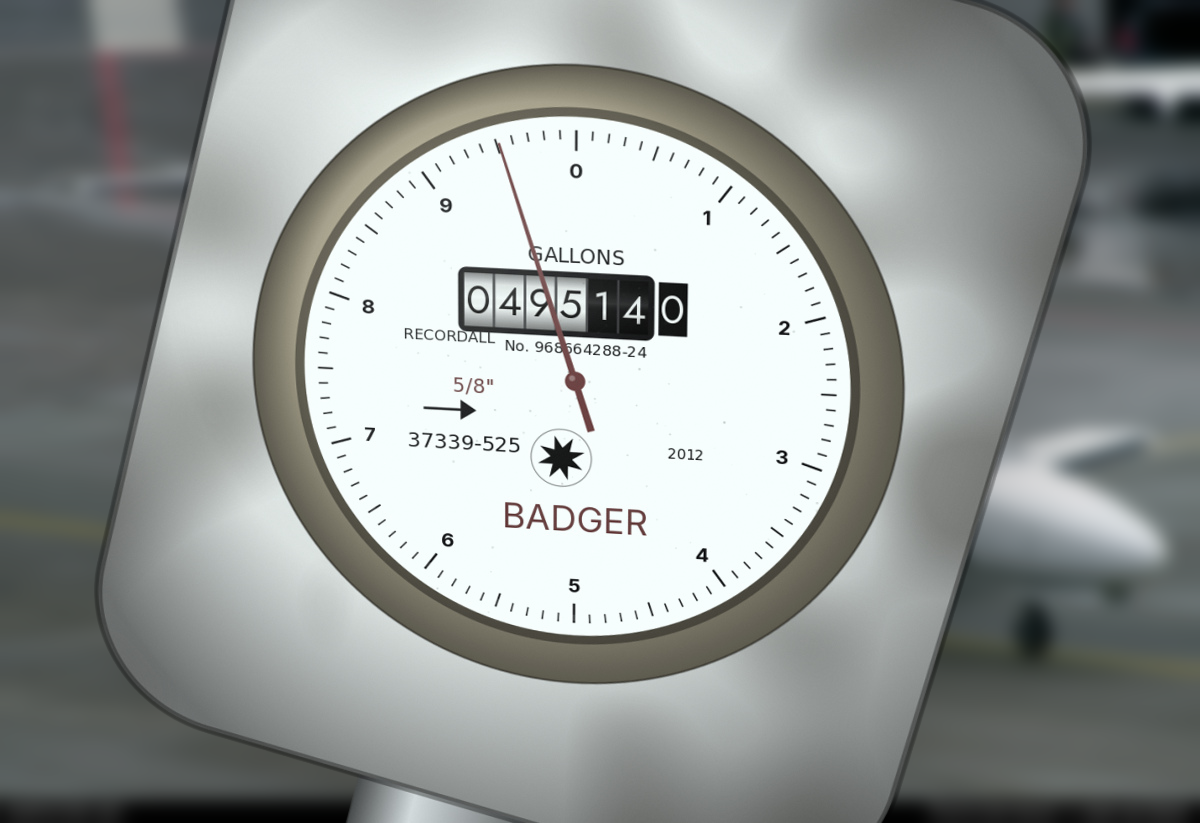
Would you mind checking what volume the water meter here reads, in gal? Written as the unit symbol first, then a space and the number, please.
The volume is gal 495139.5
